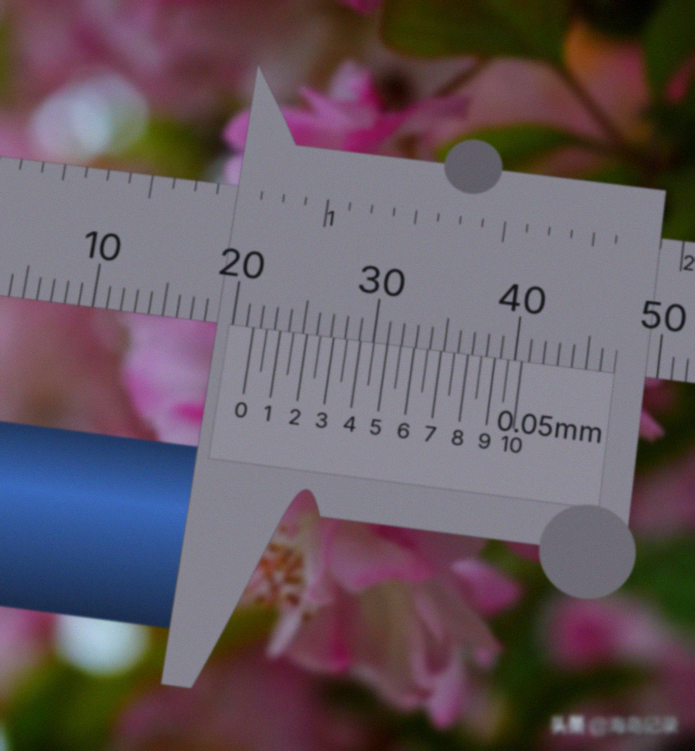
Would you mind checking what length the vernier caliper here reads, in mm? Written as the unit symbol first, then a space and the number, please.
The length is mm 21.5
